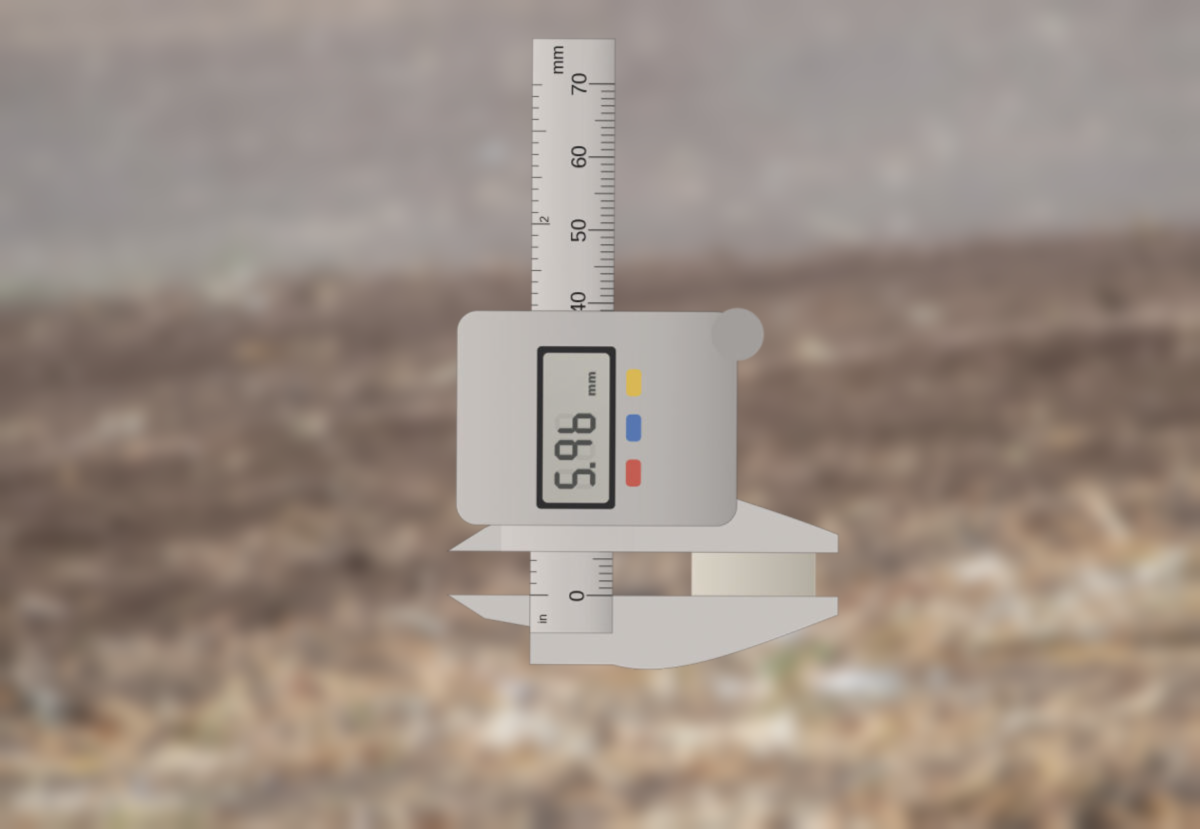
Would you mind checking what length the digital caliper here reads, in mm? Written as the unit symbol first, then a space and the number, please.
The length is mm 5.96
